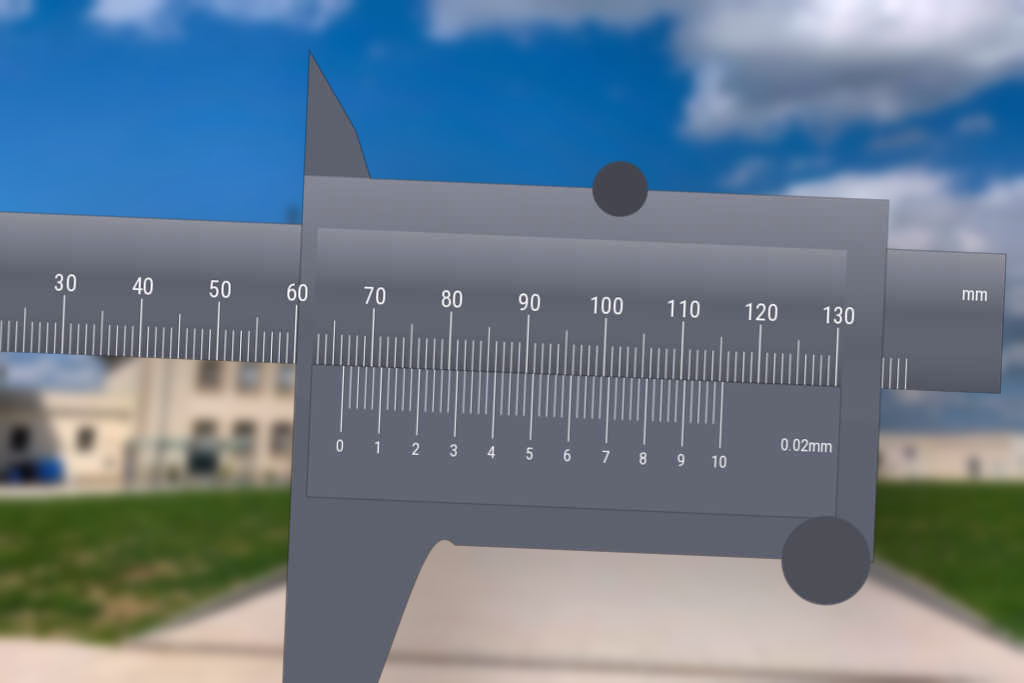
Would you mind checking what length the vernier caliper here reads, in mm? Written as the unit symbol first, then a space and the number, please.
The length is mm 66.4
